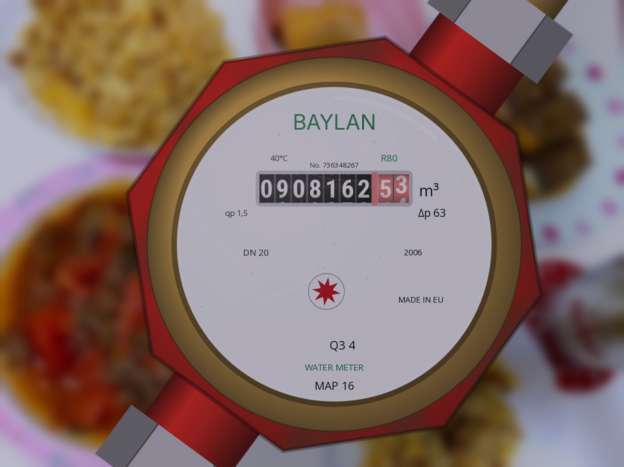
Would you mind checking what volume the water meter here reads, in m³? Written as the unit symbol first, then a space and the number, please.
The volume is m³ 908162.53
